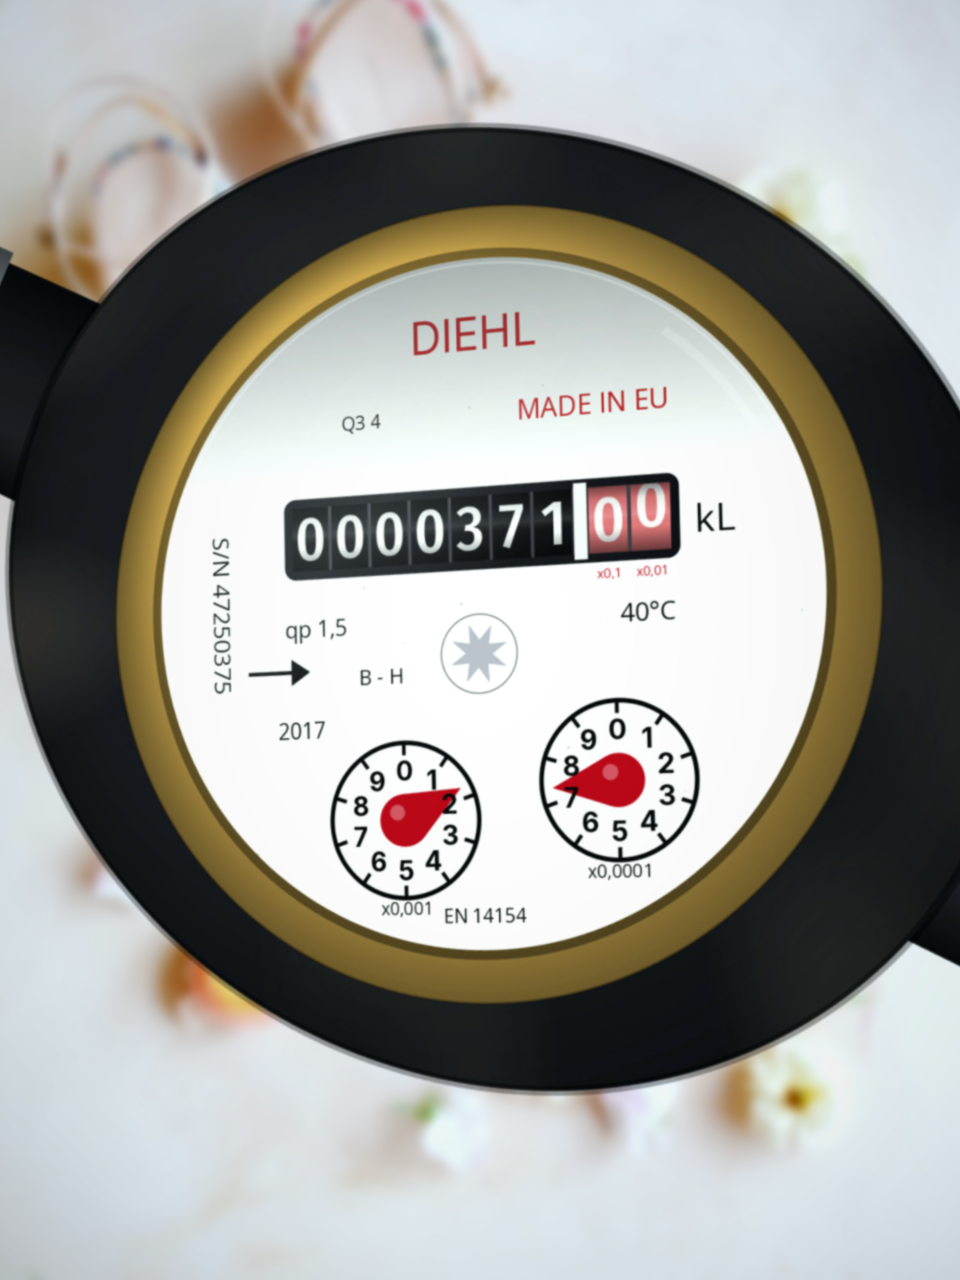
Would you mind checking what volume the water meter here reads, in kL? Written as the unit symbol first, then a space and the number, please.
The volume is kL 371.0017
